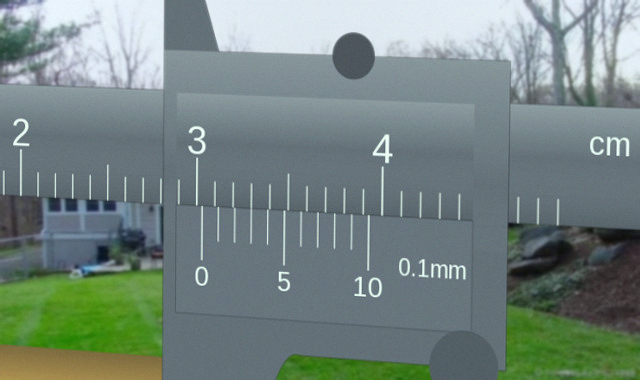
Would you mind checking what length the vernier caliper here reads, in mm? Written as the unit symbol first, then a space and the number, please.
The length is mm 30.3
